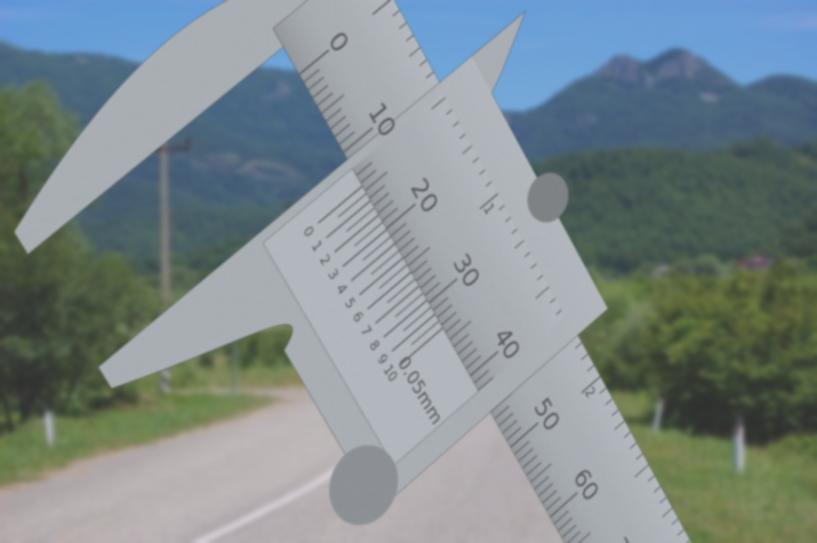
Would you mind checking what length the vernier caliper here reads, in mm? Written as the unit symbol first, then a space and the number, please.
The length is mm 14.4
